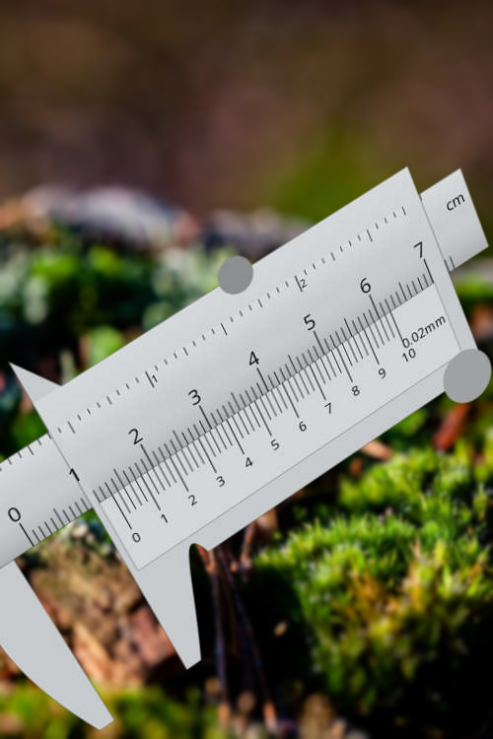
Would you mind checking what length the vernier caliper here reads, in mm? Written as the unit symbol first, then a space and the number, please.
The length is mm 13.0
